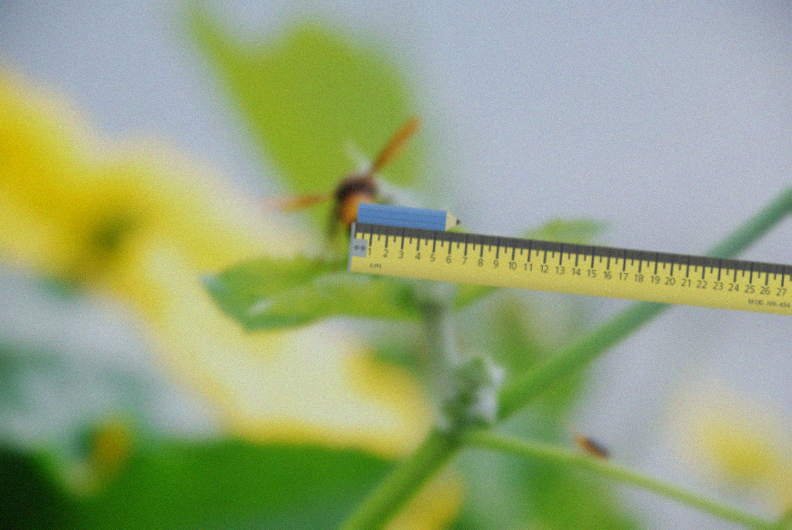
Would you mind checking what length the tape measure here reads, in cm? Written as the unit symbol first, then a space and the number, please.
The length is cm 6.5
